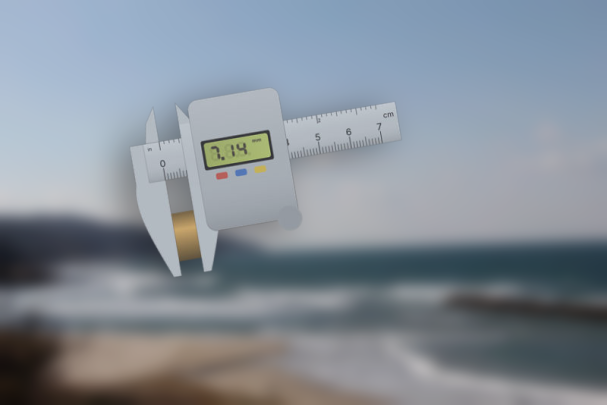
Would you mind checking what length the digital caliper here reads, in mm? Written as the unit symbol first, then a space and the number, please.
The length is mm 7.14
